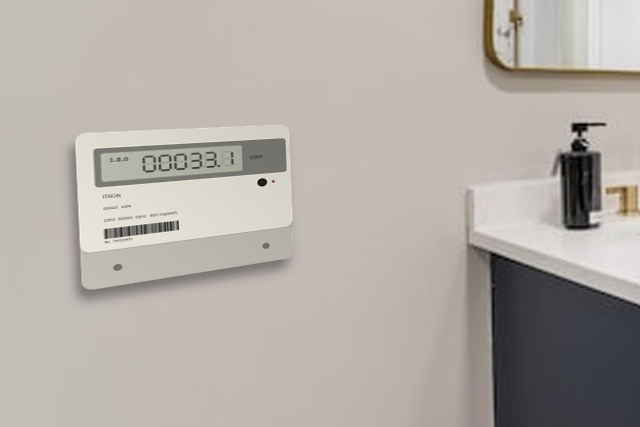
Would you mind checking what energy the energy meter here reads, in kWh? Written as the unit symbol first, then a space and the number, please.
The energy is kWh 33.1
